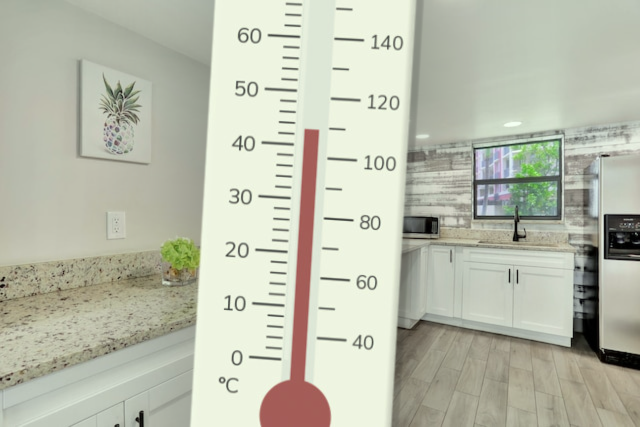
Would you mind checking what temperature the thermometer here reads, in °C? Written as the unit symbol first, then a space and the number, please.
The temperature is °C 43
